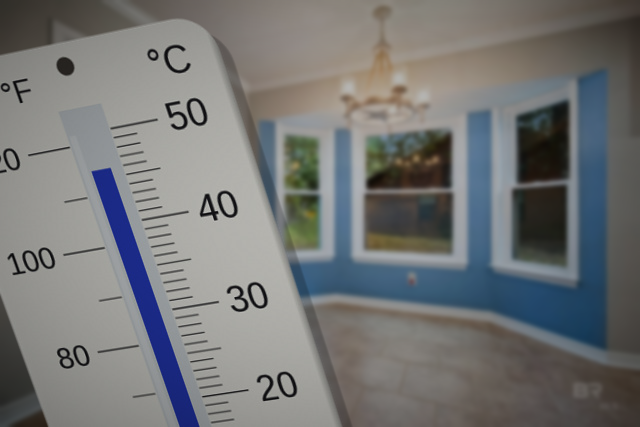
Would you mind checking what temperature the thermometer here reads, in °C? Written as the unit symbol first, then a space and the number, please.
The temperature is °C 46
